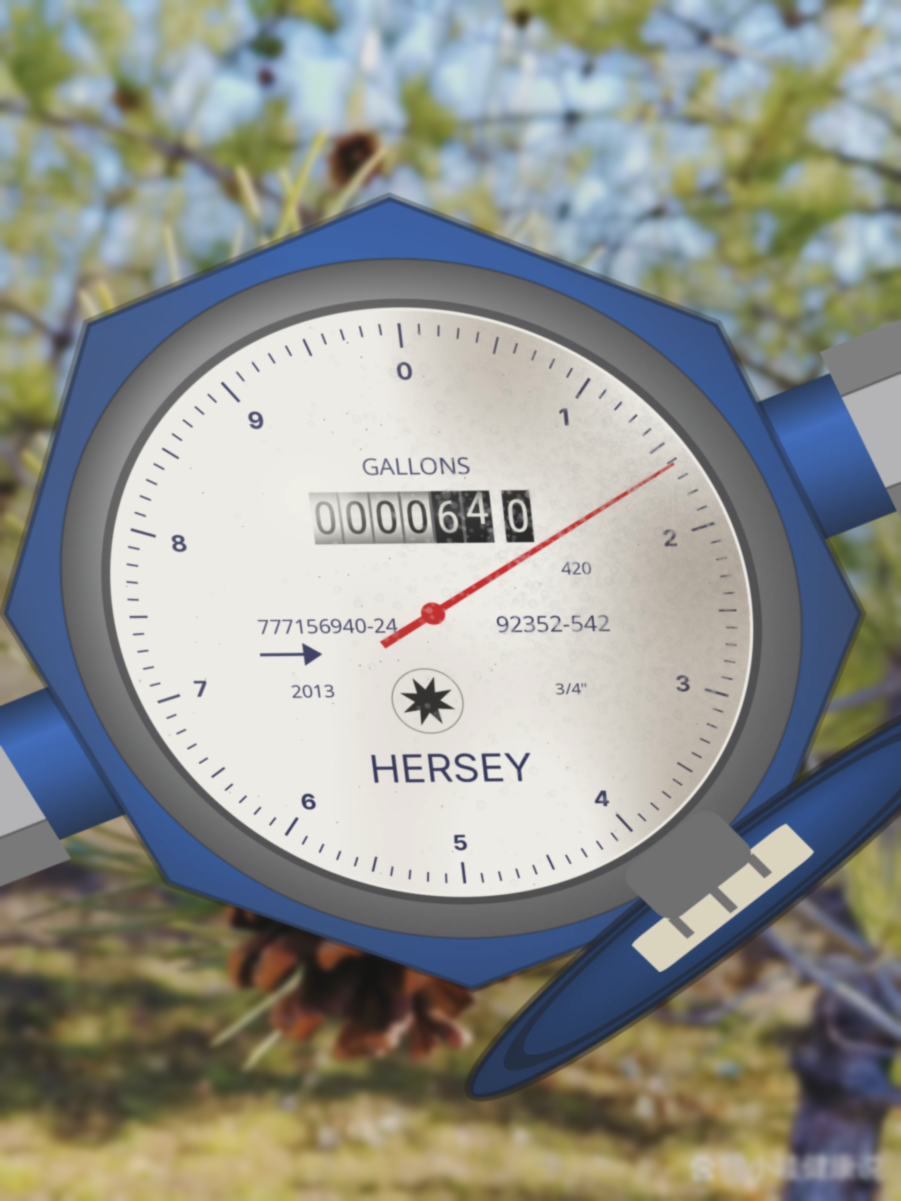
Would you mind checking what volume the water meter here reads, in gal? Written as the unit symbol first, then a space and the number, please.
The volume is gal 641.6
